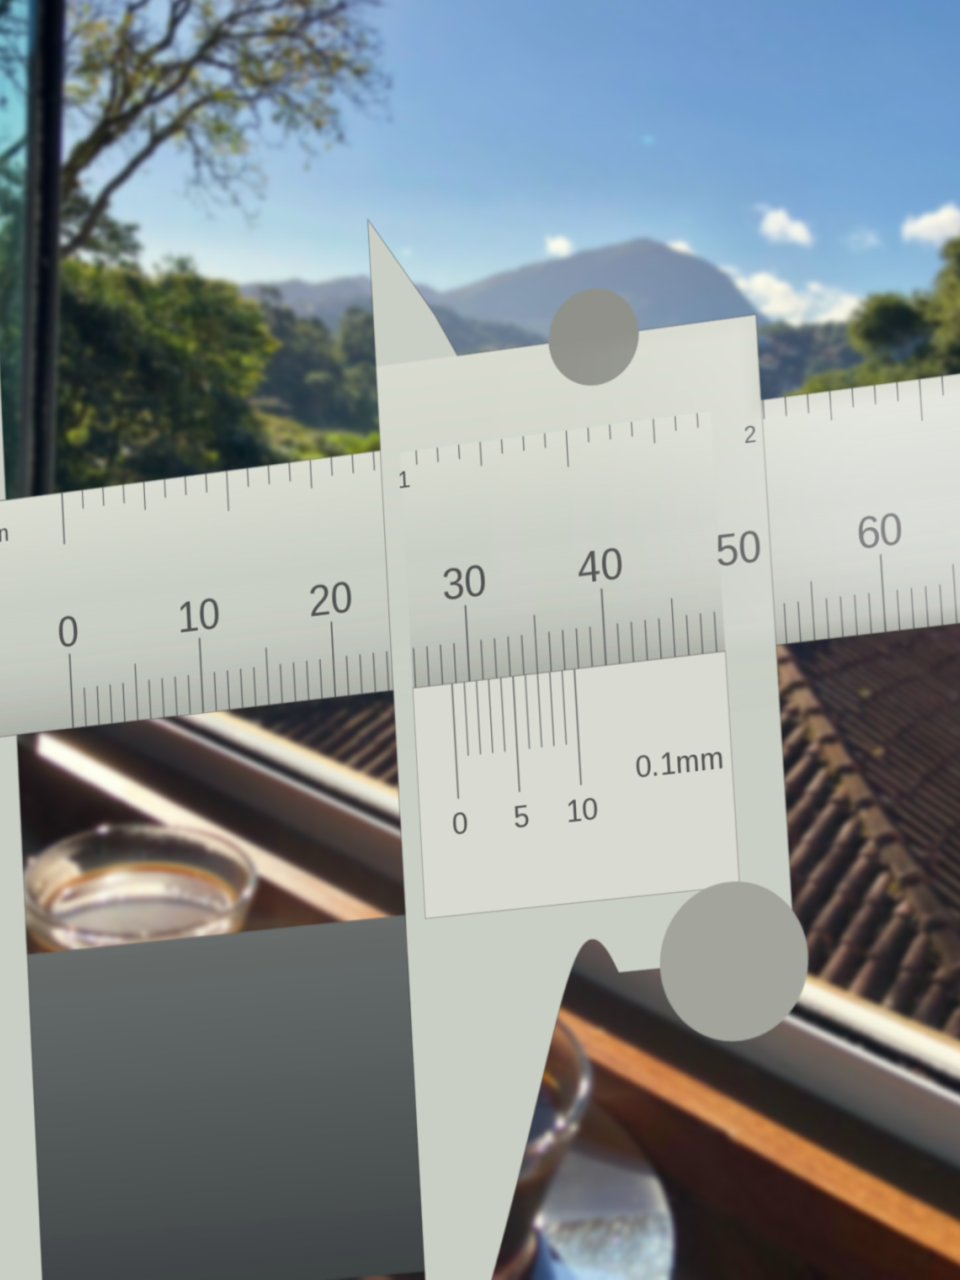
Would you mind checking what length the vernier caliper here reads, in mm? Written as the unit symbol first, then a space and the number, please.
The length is mm 28.7
